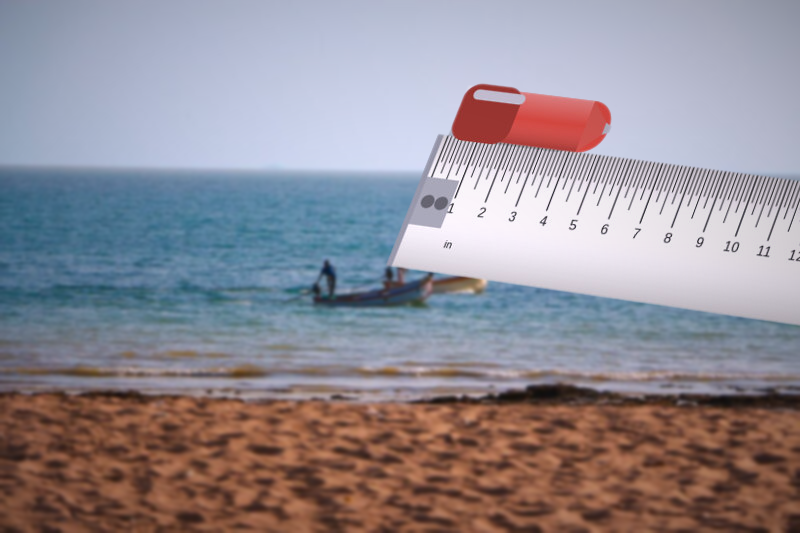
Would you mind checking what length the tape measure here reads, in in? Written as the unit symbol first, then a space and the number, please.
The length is in 5
